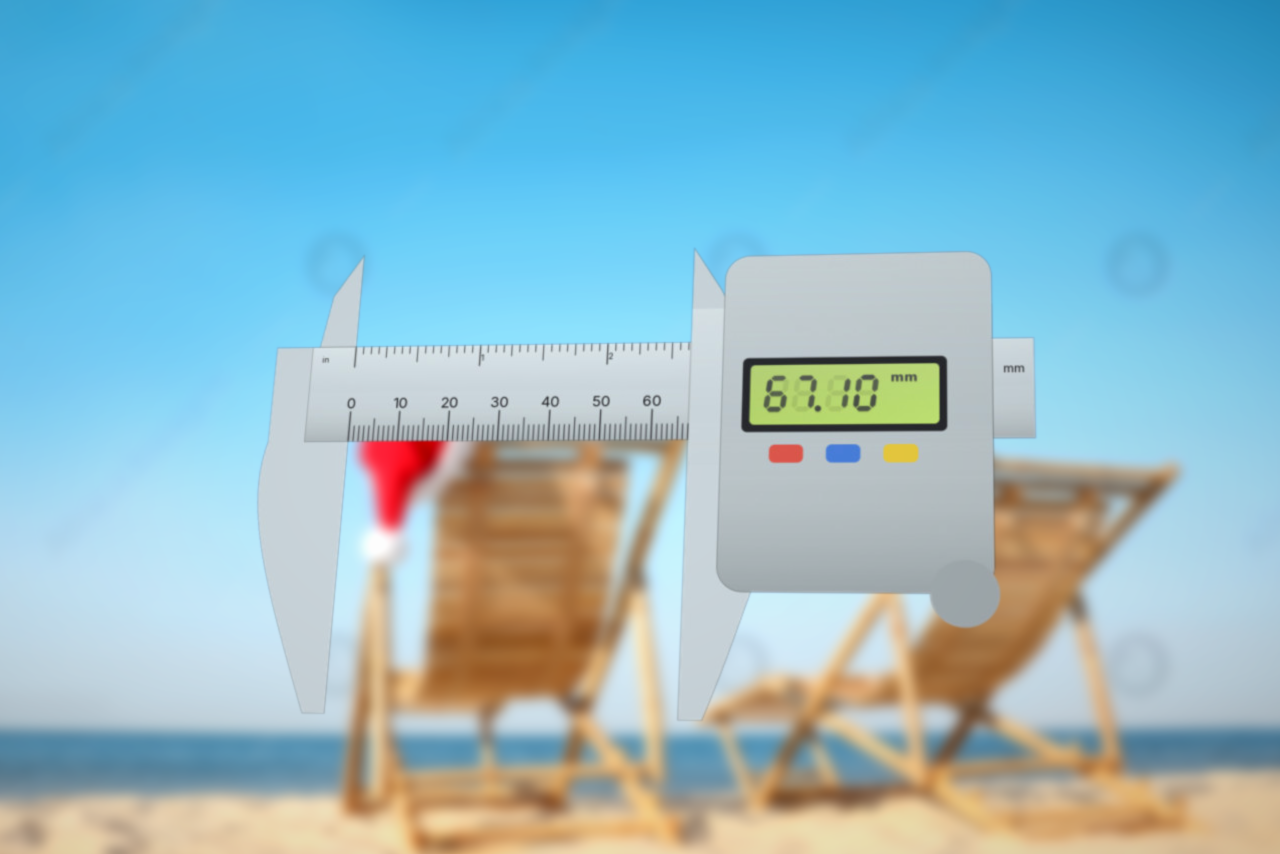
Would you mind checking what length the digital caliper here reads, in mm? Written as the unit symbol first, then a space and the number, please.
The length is mm 67.10
